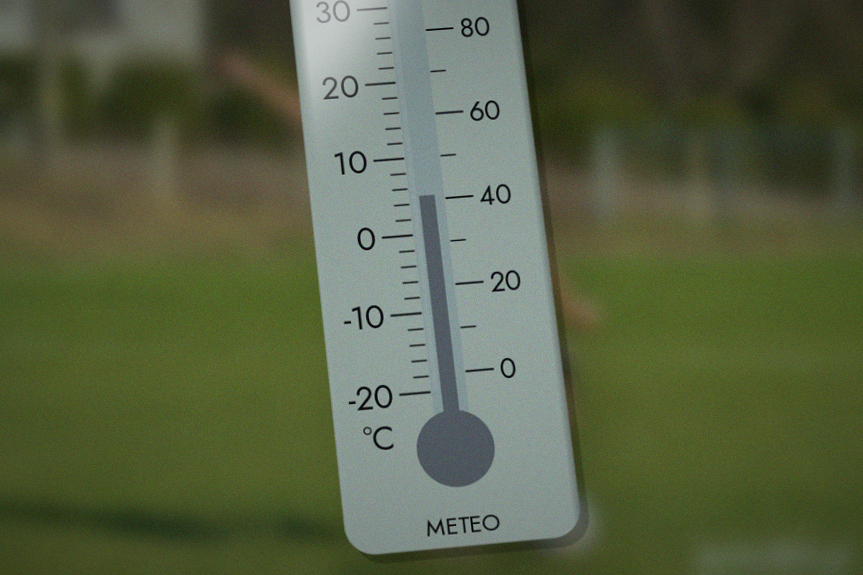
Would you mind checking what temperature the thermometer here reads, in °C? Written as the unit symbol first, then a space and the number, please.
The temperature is °C 5
